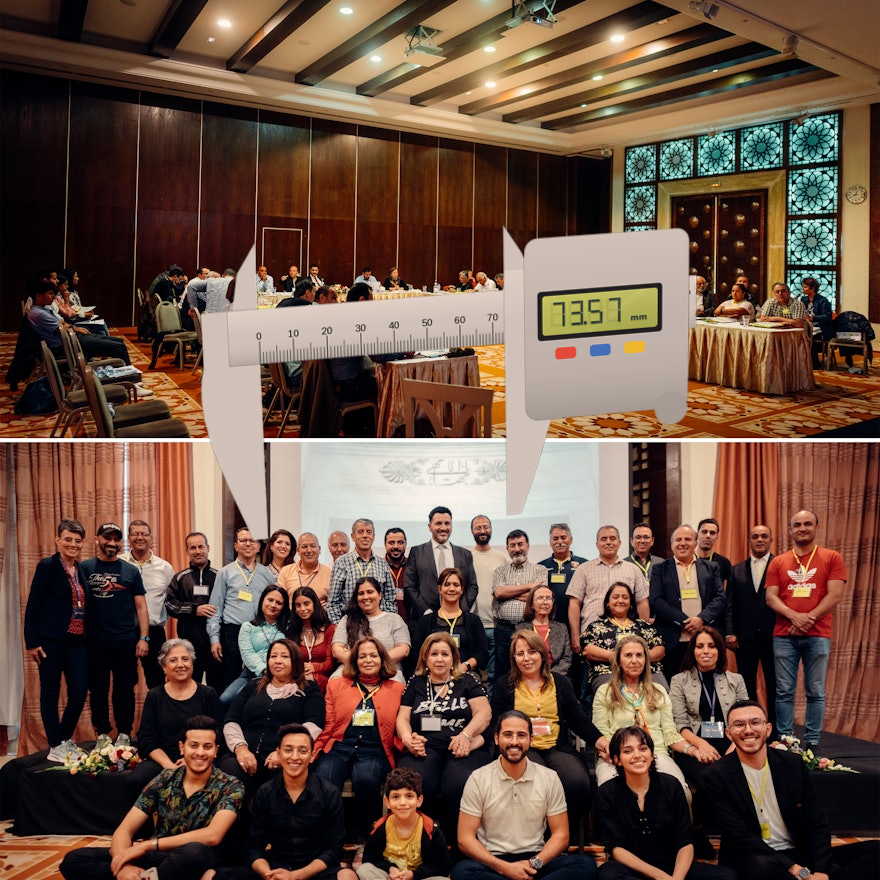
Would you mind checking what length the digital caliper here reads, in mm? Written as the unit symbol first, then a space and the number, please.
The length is mm 73.57
